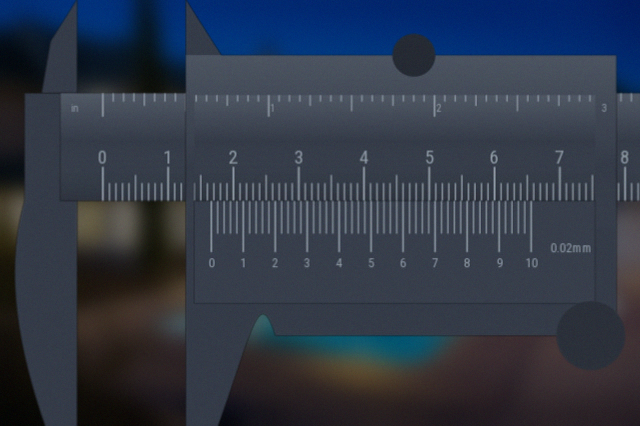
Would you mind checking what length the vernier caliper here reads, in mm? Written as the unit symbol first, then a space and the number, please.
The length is mm 16.6
